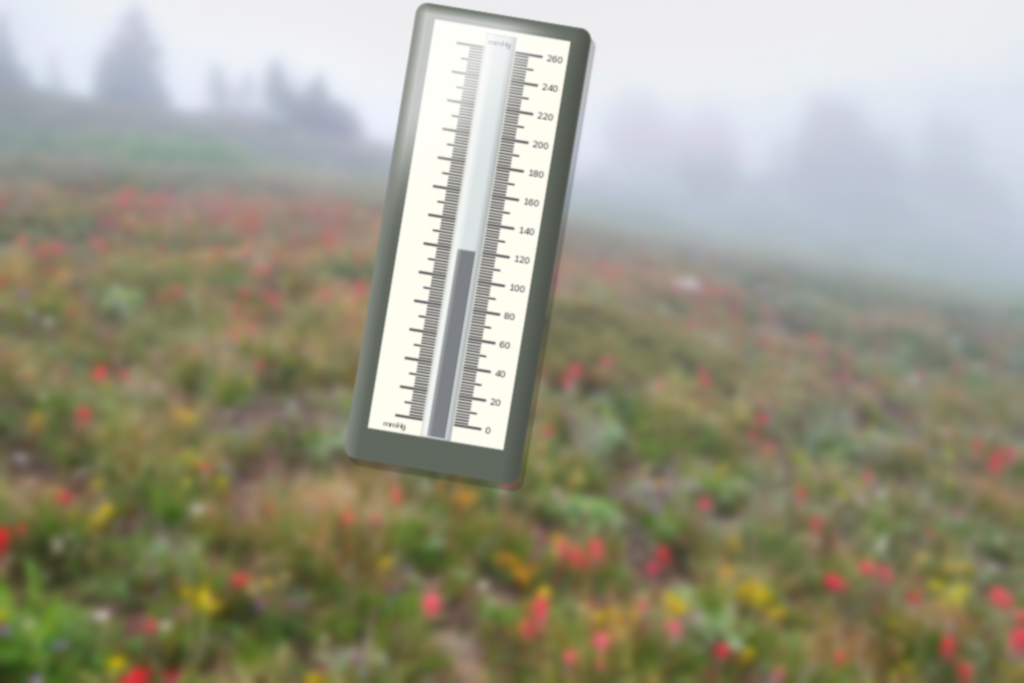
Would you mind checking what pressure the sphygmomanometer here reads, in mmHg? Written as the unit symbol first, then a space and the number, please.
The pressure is mmHg 120
